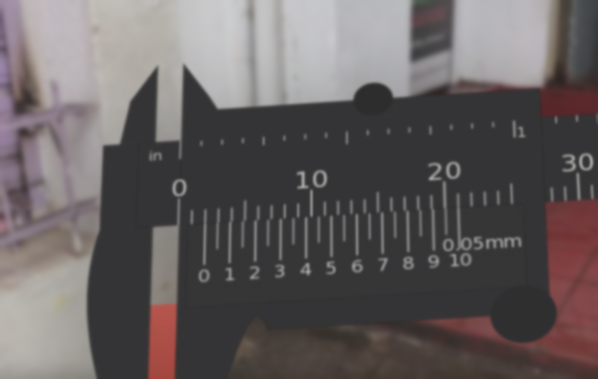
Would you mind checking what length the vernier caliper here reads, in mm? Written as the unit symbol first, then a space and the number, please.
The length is mm 2.0
